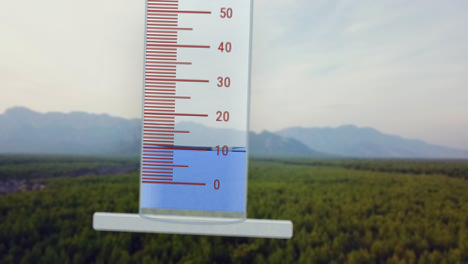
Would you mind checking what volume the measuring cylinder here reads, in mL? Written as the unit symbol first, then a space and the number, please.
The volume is mL 10
